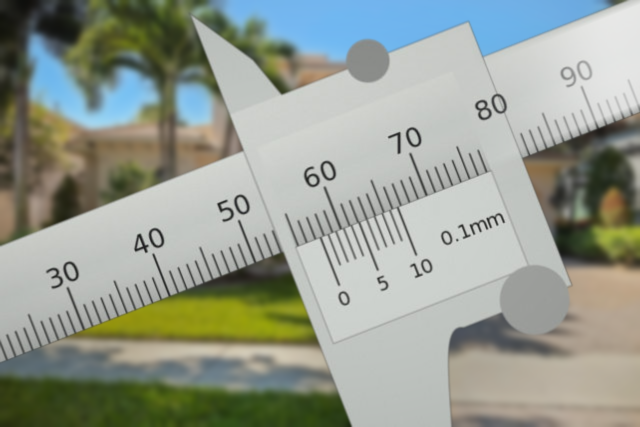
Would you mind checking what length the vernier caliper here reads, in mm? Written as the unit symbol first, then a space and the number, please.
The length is mm 57.6
